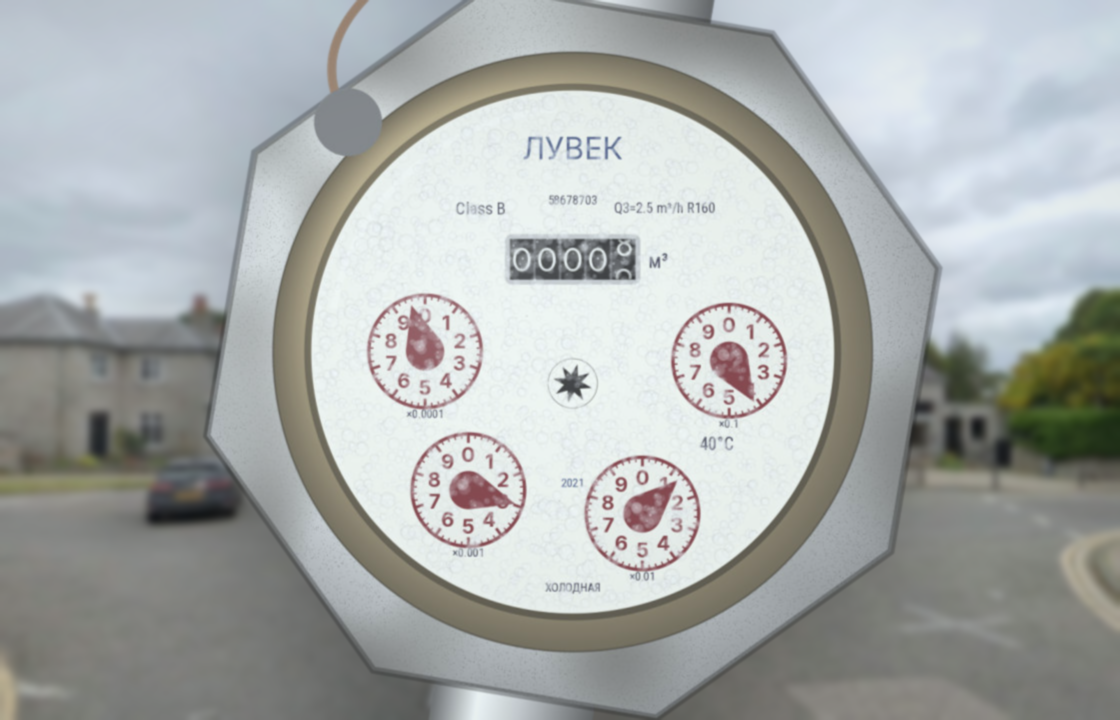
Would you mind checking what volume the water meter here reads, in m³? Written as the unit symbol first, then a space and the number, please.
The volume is m³ 8.4129
